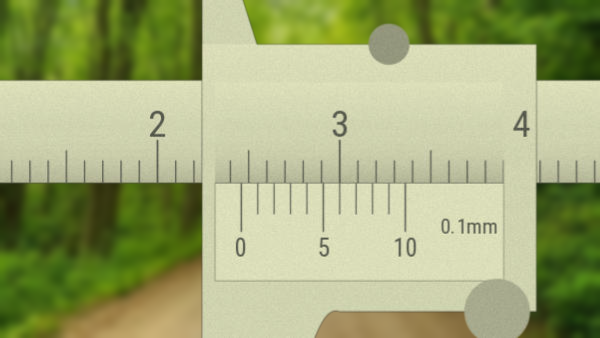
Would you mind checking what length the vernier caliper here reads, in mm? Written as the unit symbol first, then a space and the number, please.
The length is mm 24.6
